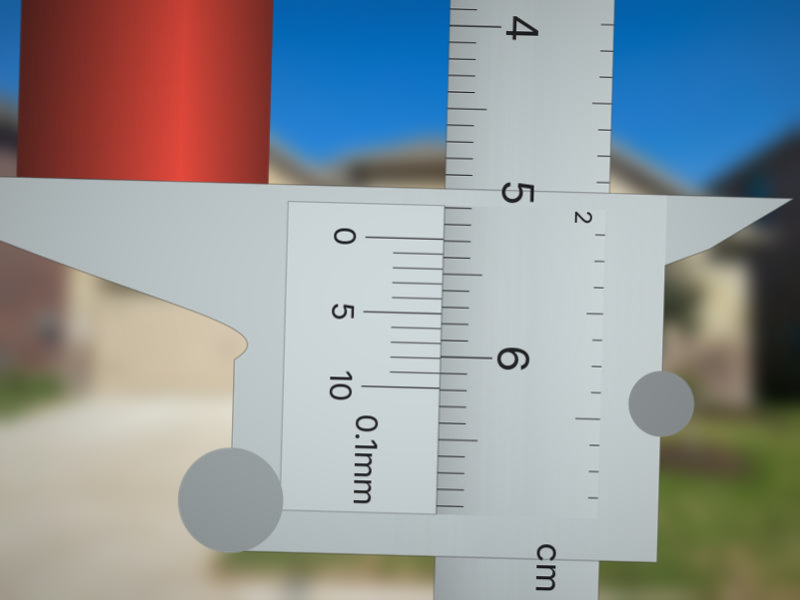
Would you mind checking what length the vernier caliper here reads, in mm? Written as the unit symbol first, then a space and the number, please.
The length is mm 52.9
